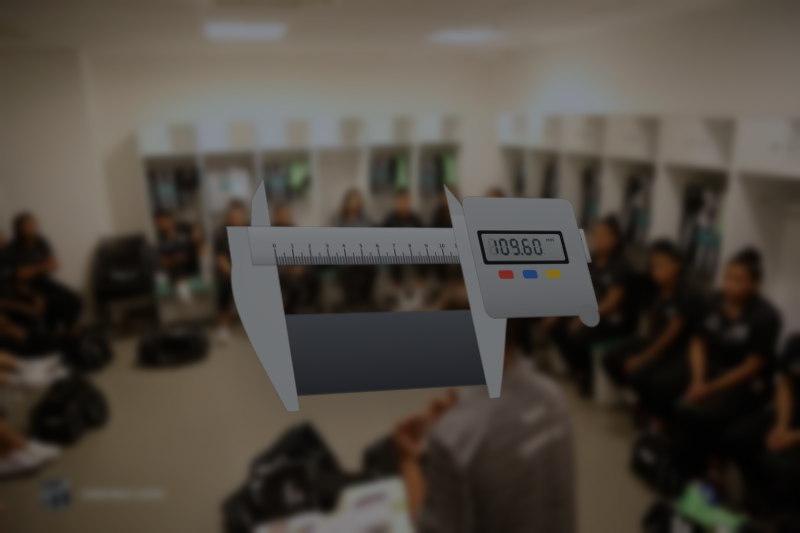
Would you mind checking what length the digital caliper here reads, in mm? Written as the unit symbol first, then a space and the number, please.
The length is mm 109.60
